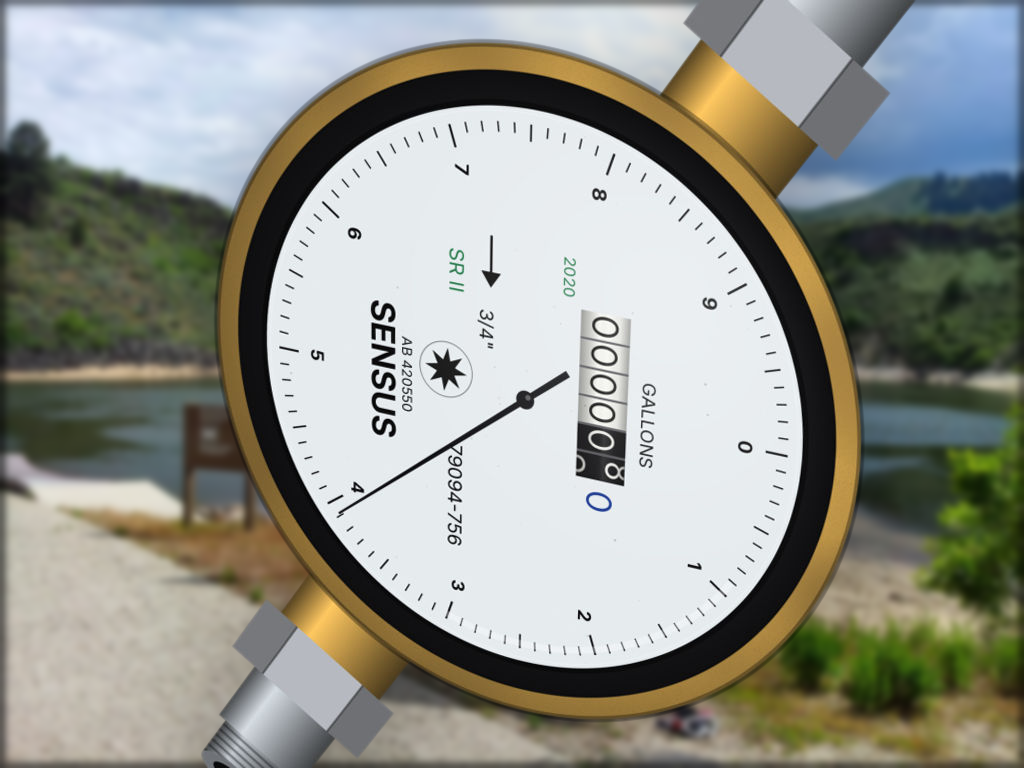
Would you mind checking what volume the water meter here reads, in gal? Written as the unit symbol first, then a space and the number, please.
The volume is gal 83.9
